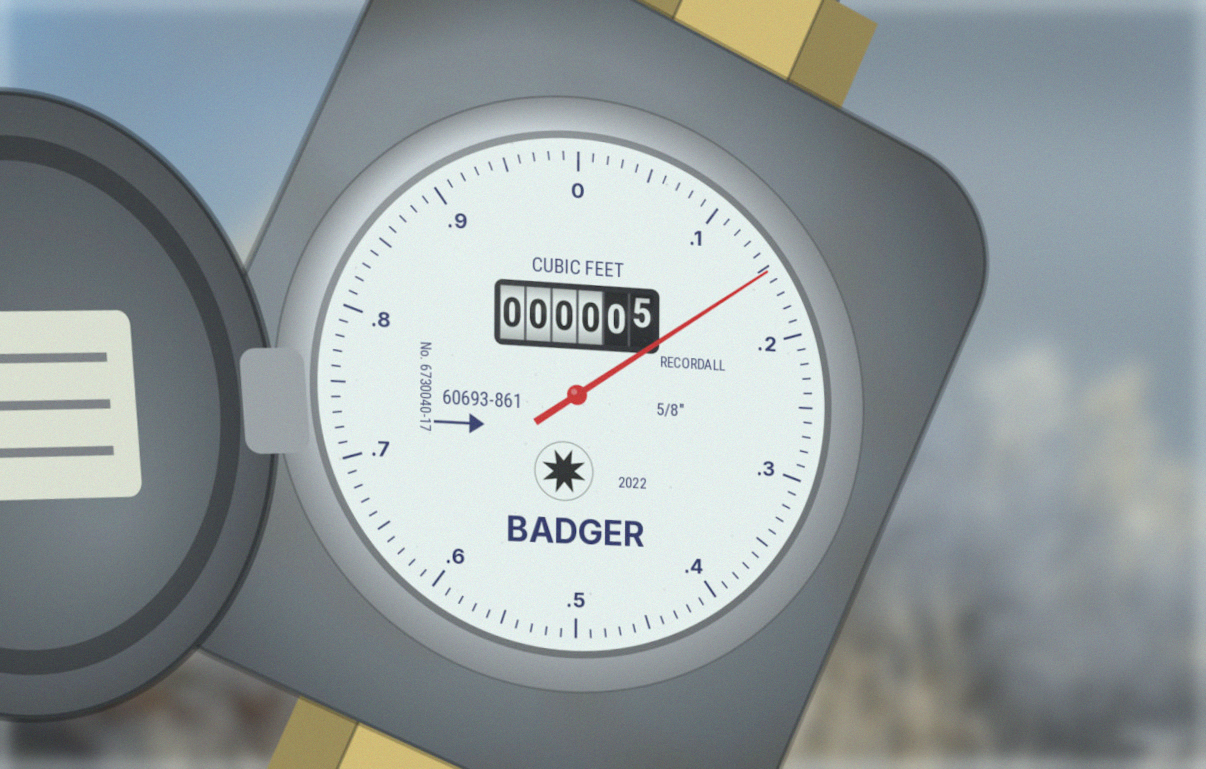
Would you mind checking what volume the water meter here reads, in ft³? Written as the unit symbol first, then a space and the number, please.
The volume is ft³ 5.15
